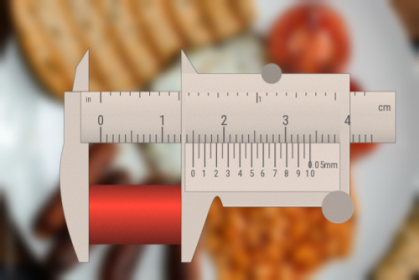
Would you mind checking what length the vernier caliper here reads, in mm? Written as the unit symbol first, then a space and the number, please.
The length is mm 15.0
